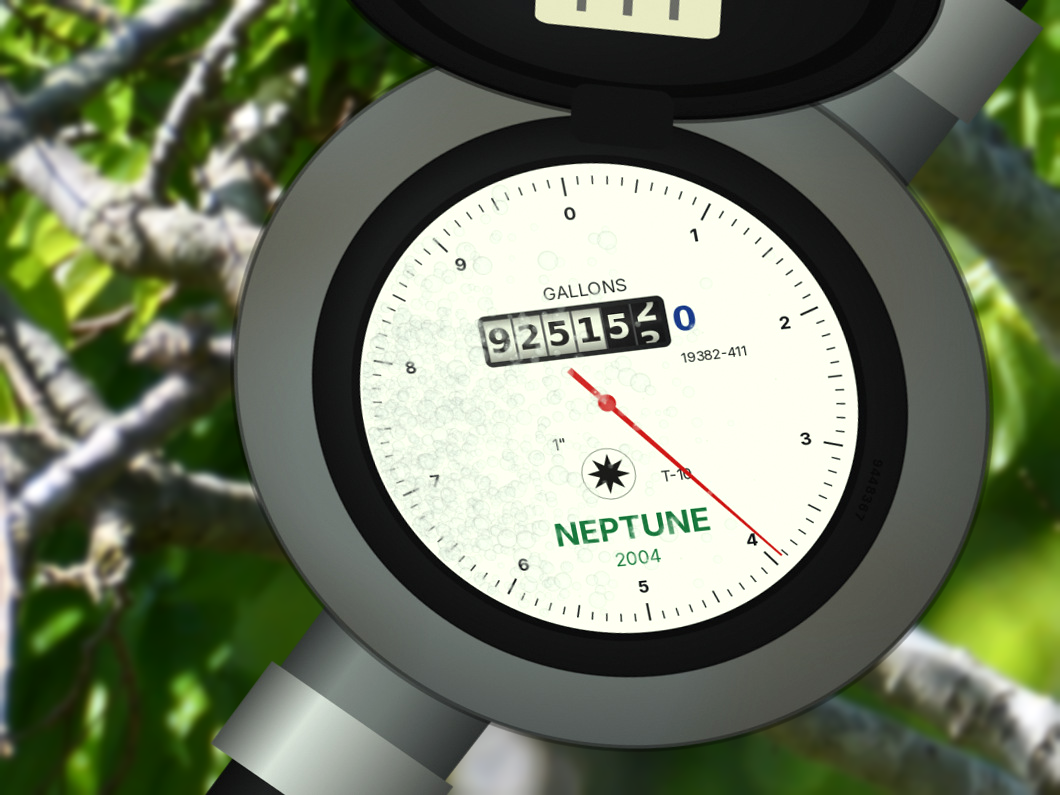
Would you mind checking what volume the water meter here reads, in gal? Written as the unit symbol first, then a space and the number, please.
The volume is gal 9251523.9
